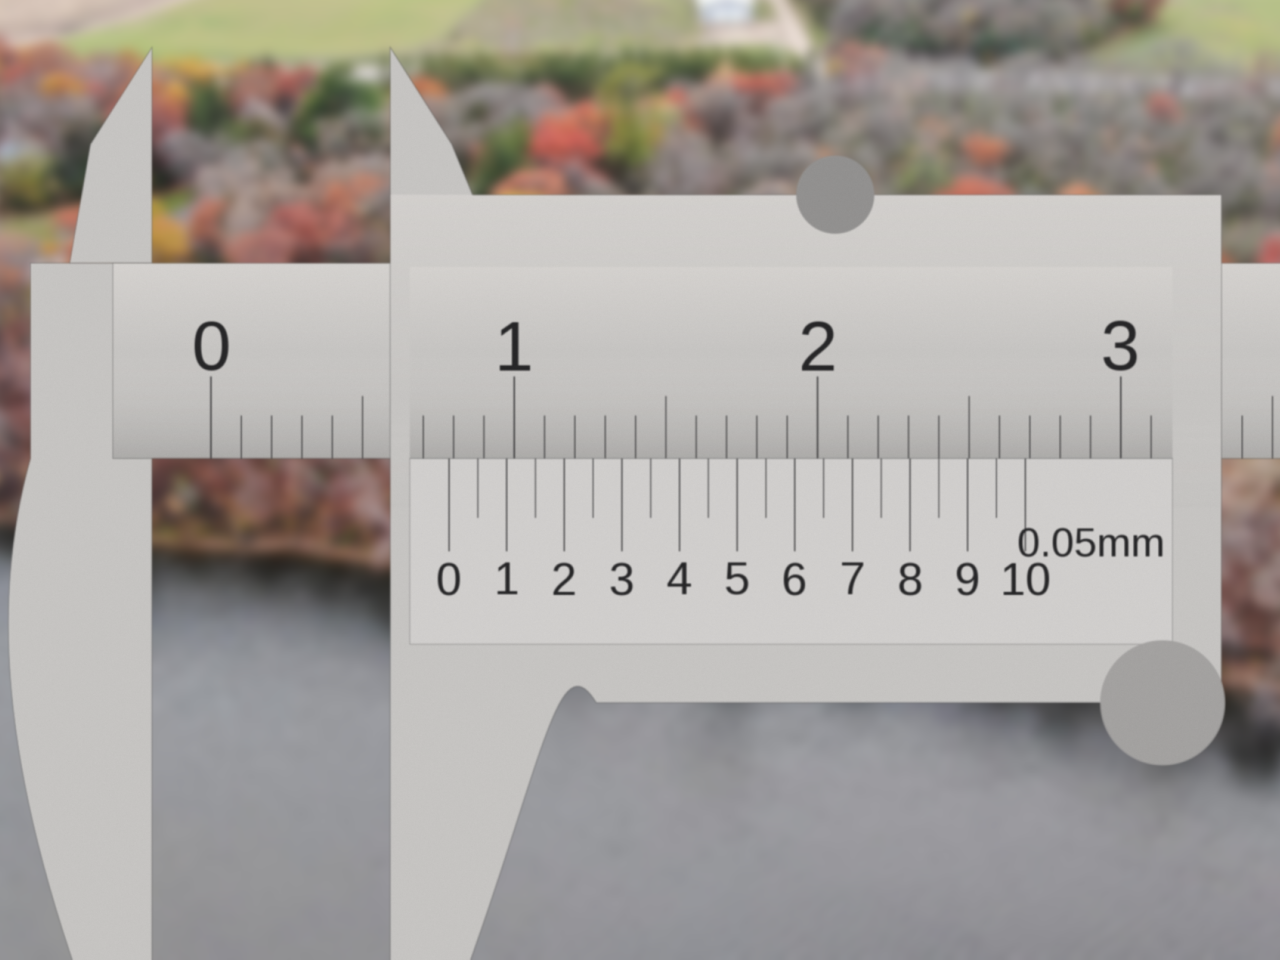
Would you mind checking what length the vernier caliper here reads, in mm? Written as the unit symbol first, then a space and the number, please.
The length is mm 7.85
